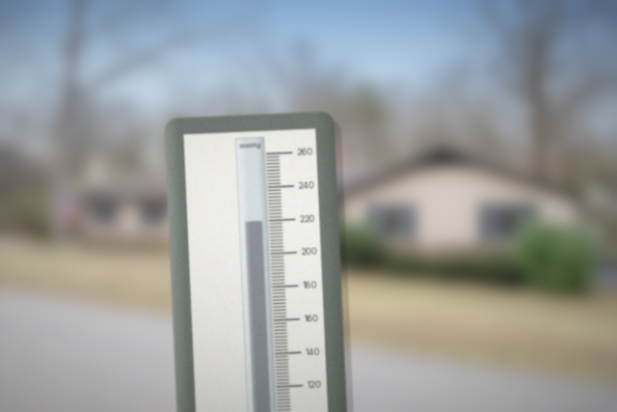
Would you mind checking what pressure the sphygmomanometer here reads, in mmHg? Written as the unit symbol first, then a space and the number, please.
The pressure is mmHg 220
